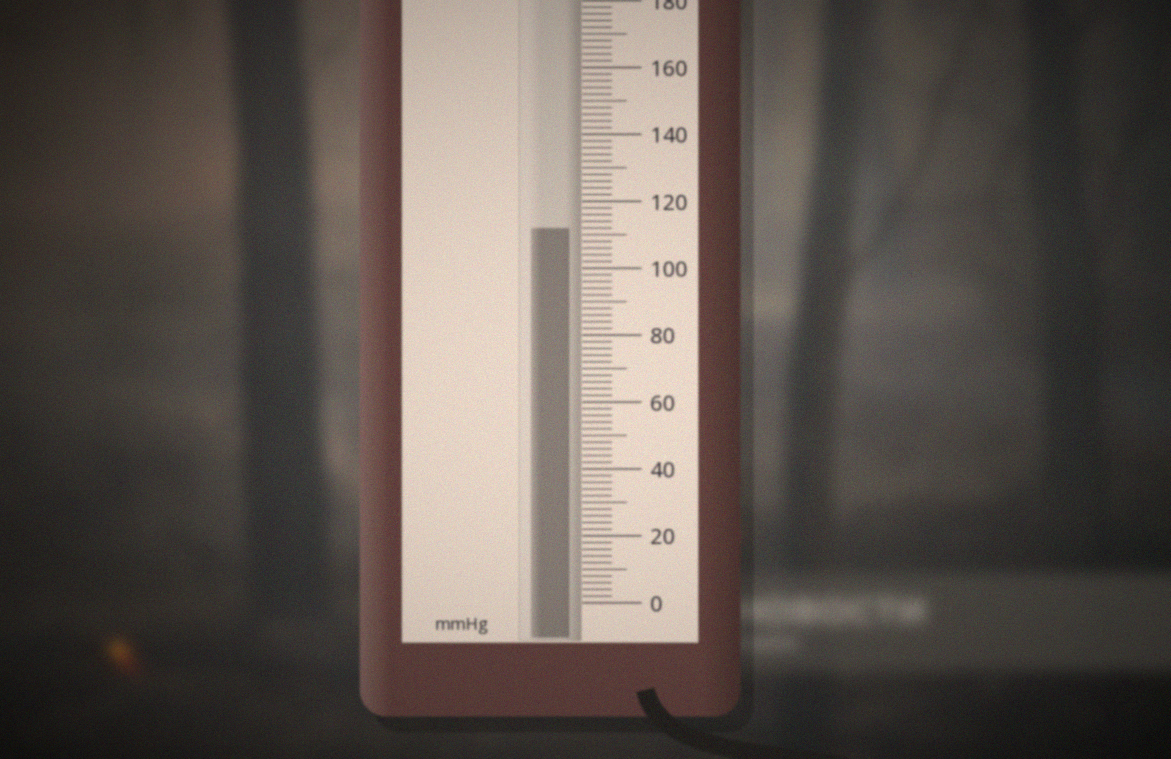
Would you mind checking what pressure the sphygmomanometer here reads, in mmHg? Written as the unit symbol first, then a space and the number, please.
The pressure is mmHg 112
